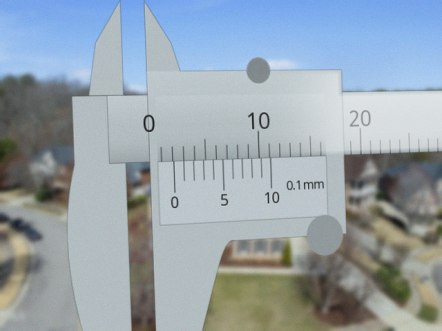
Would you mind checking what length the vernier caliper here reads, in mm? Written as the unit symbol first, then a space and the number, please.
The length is mm 2.1
